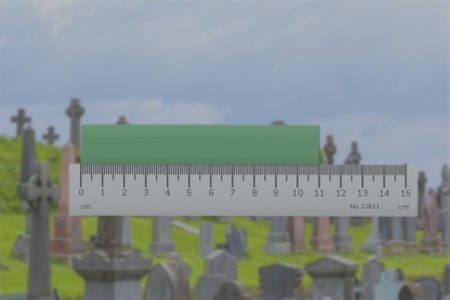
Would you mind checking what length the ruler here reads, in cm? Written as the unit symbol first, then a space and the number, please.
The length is cm 11
